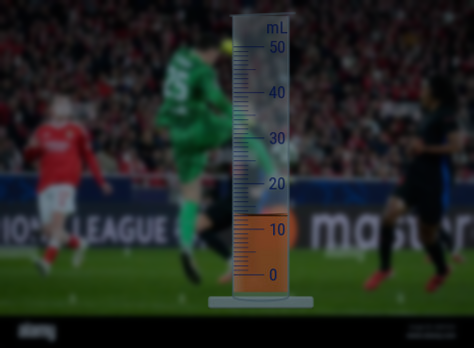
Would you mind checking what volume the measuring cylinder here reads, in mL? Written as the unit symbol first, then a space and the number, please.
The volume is mL 13
